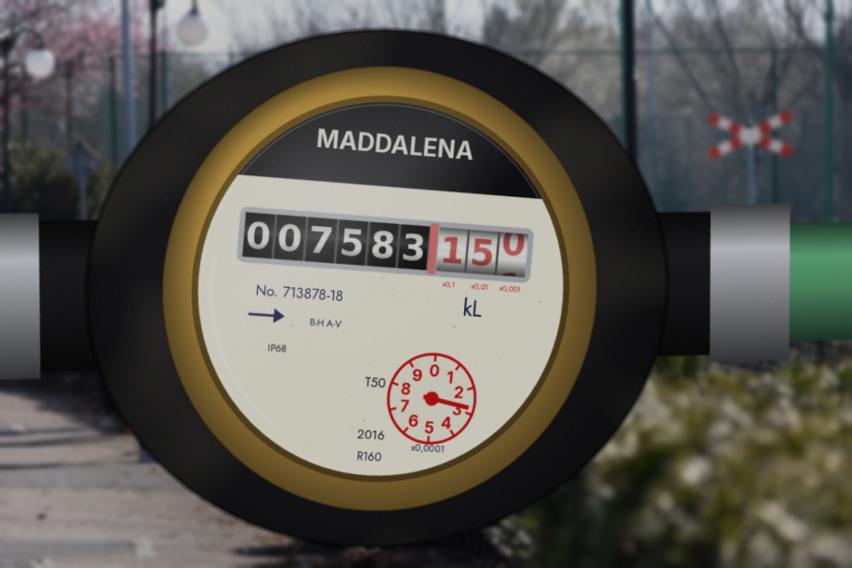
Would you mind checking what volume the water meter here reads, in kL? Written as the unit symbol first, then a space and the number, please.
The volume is kL 7583.1502
